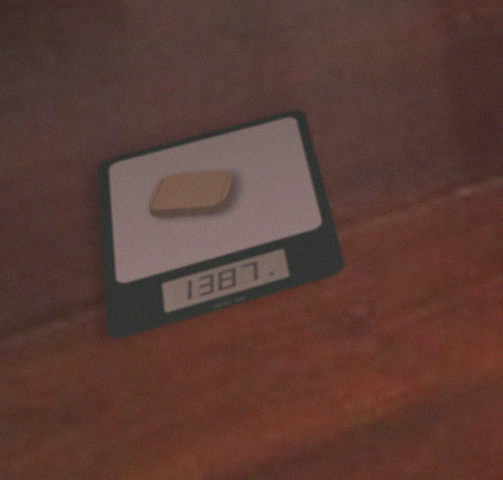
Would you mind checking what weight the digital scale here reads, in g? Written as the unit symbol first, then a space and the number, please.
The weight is g 1387
